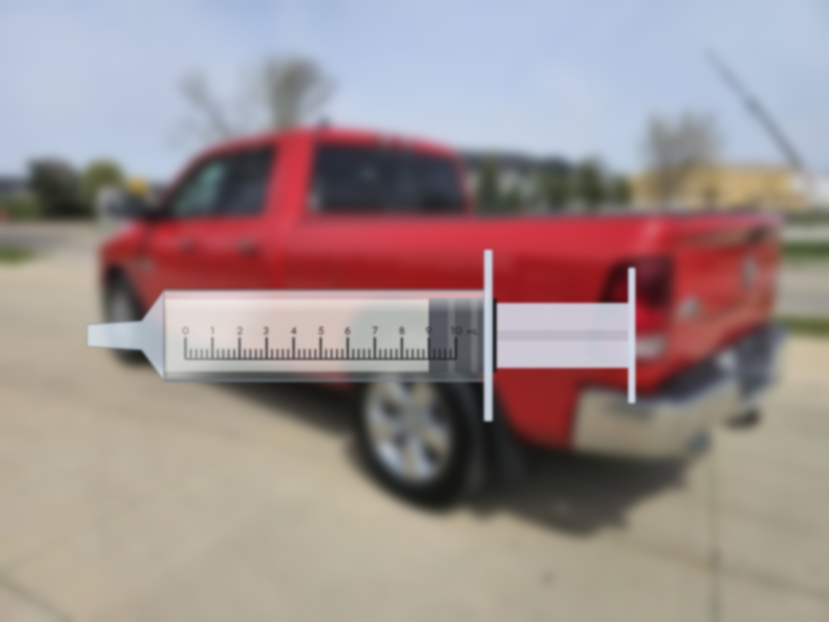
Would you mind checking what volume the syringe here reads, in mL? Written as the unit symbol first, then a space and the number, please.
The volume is mL 9
